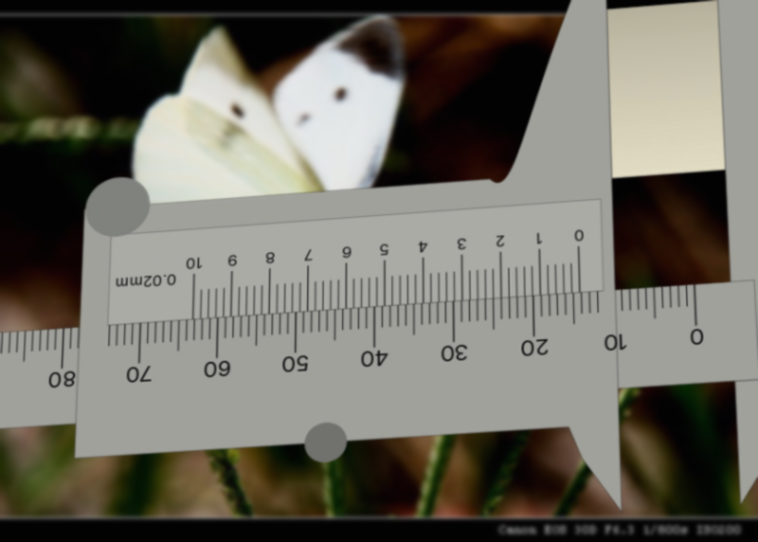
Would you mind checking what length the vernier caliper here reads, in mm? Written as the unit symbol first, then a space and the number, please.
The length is mm 14.2
